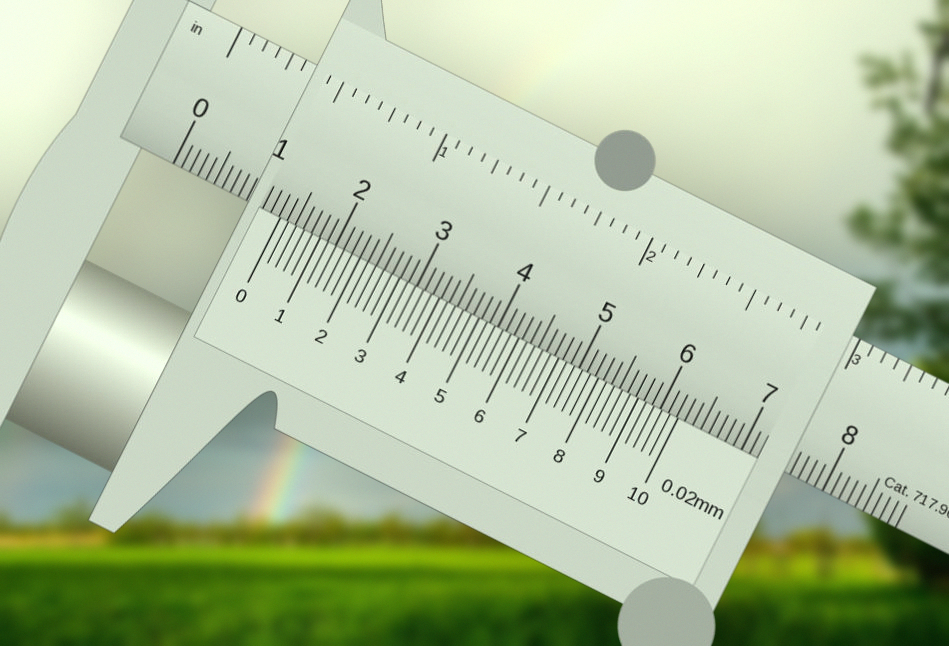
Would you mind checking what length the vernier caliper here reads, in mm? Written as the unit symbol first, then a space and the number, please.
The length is mm 13.2
